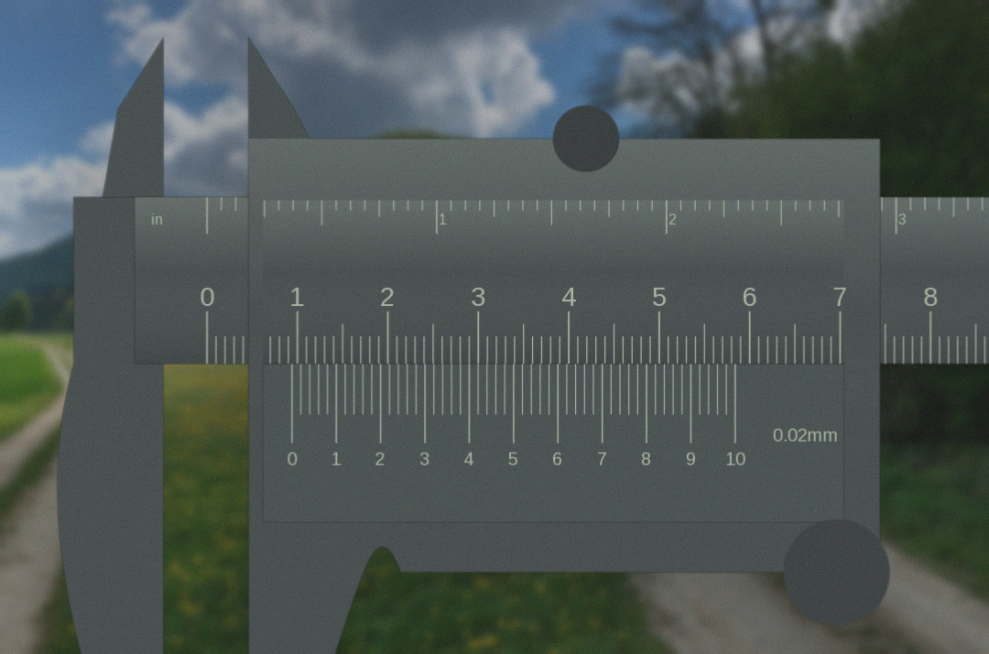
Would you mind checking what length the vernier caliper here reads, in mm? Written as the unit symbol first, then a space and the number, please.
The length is mm 9.4
